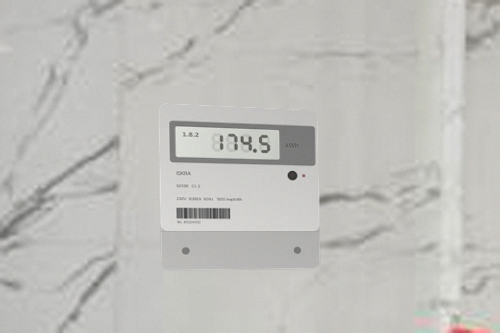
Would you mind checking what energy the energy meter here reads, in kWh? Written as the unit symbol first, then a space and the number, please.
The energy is kWh 174.5
